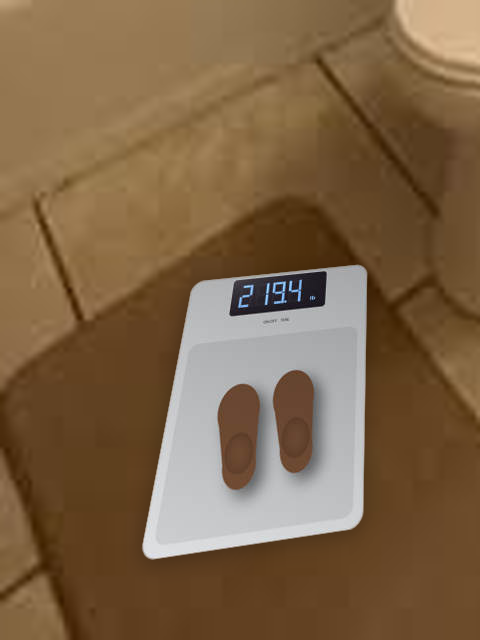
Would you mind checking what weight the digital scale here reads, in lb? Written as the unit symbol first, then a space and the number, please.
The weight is lb 219.4
